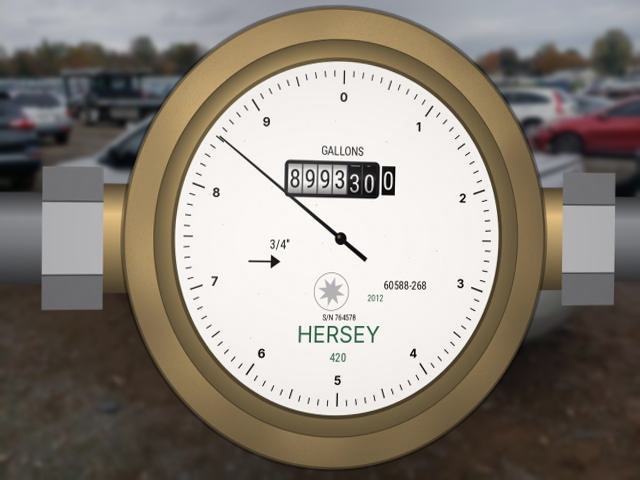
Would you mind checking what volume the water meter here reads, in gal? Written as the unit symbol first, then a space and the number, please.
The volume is gal 8993298.5
